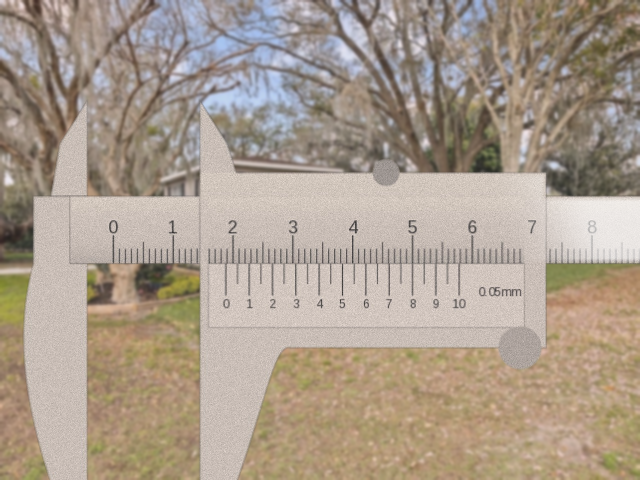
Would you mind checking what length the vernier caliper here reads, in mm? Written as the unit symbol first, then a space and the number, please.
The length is mm 18.8
